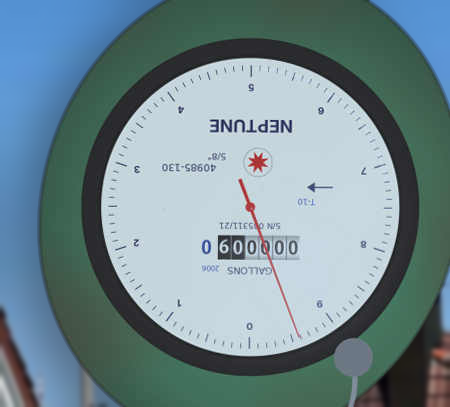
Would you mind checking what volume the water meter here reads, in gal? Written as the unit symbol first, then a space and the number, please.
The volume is gal 89.4
